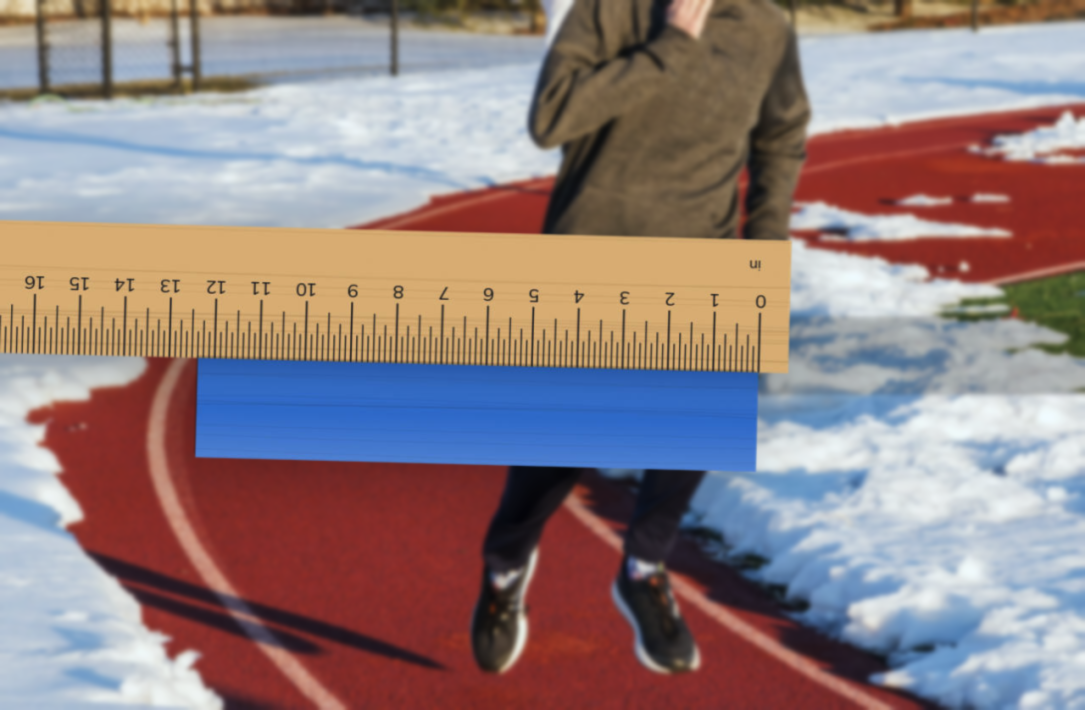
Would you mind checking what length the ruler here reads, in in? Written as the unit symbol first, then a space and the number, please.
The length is in 12.375
